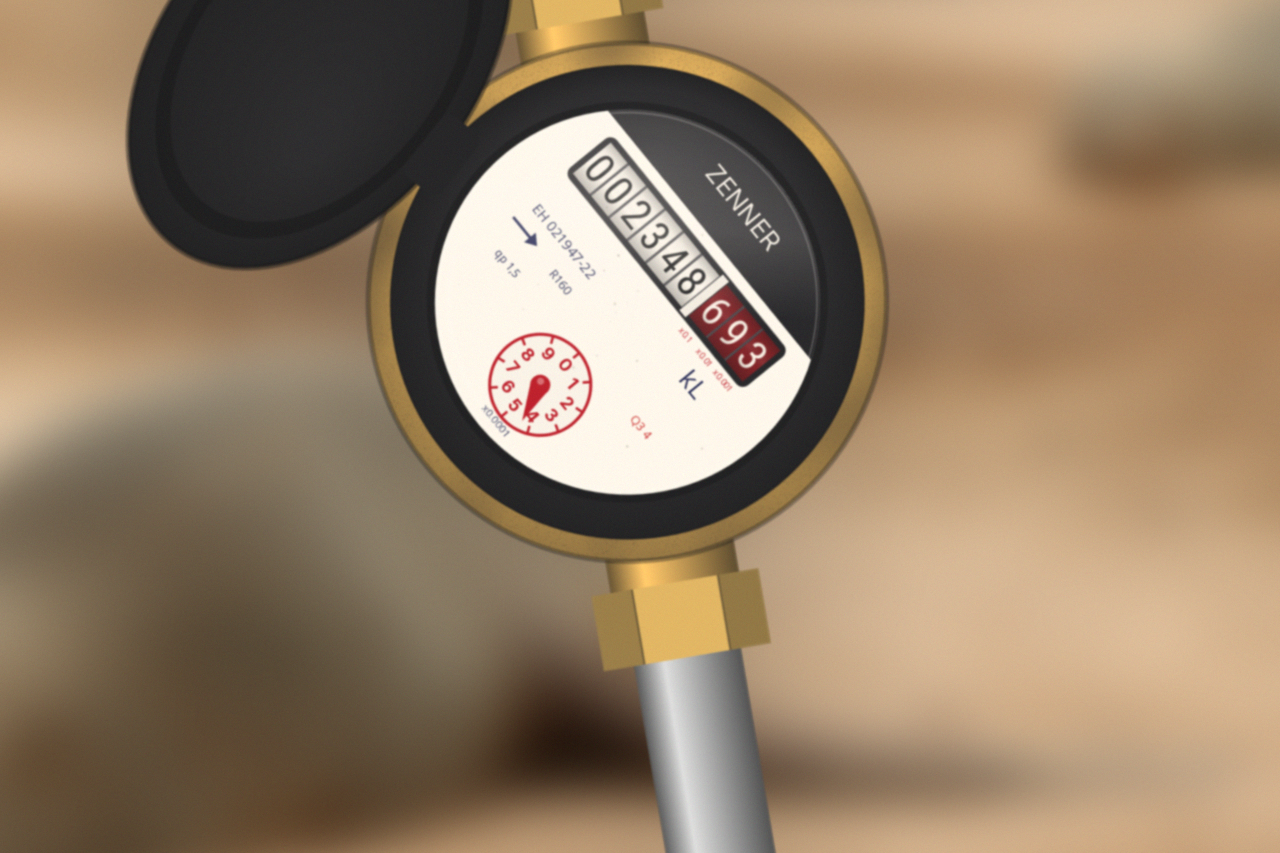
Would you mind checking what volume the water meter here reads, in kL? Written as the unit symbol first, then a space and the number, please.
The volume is kL 2348.6934
